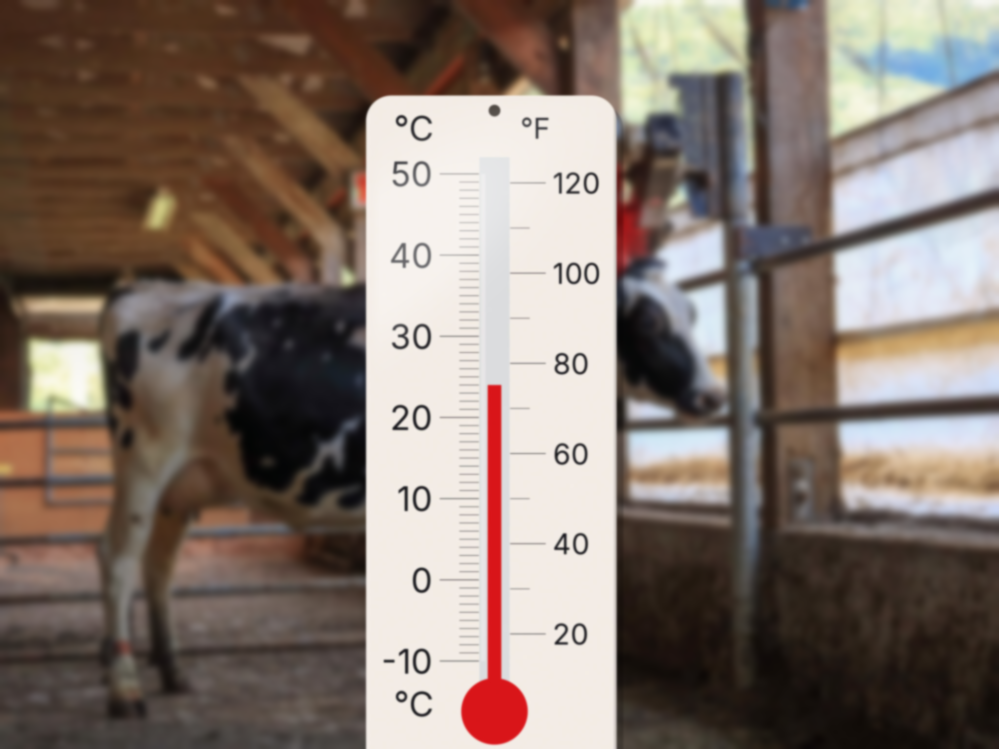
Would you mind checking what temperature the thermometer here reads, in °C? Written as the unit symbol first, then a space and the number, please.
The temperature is °C 24
